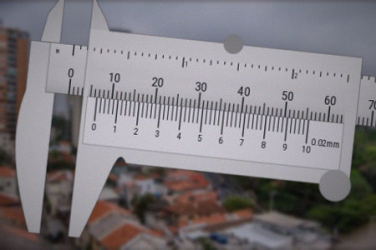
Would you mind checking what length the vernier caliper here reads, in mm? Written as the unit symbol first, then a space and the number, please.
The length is mm 6.5
